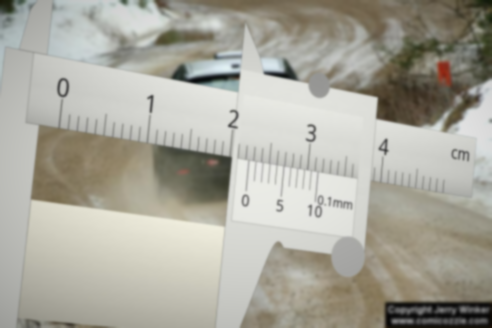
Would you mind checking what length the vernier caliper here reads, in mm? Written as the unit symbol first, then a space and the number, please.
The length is mm 22.4
